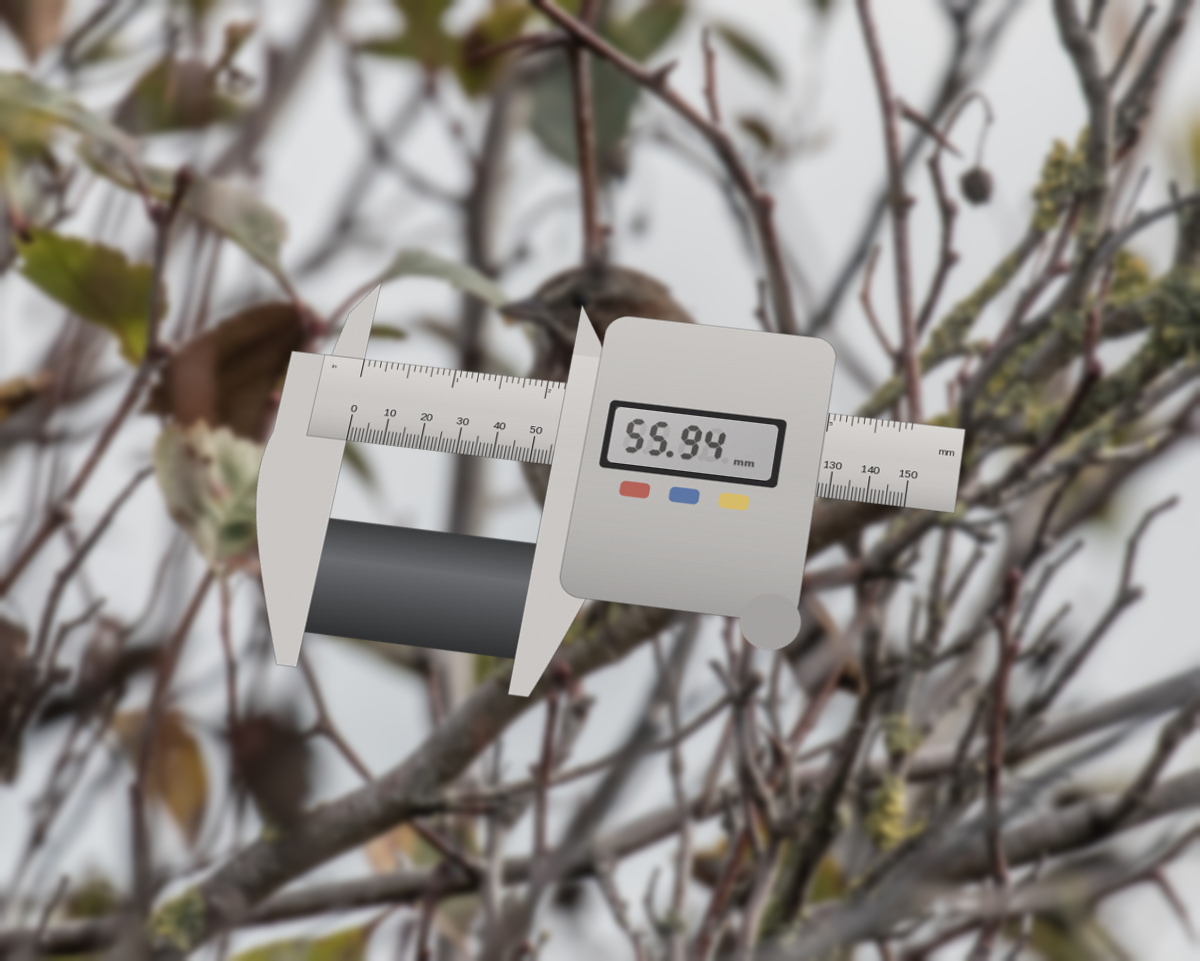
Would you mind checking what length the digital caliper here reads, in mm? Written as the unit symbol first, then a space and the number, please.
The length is mm 55.94
